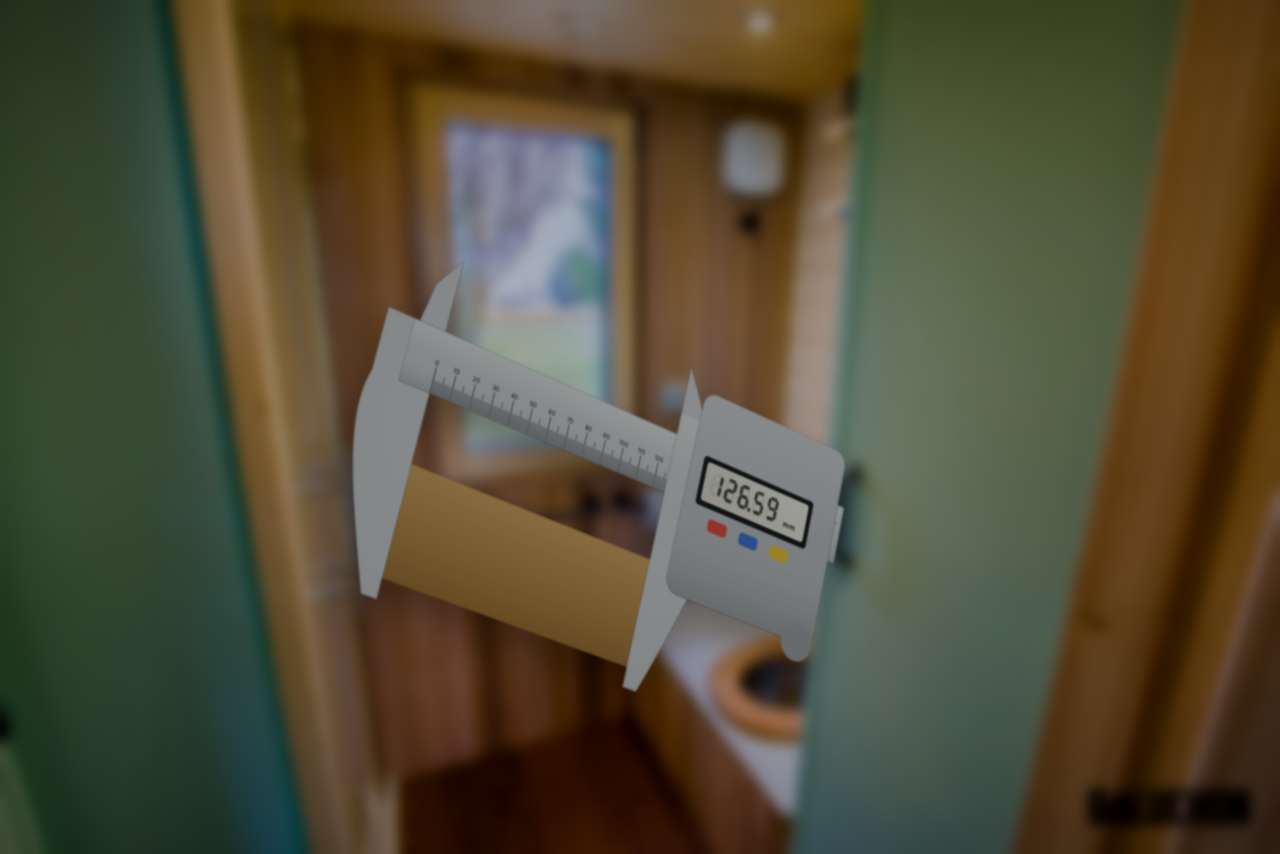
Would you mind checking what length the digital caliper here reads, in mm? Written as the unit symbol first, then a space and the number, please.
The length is mm 126.59
